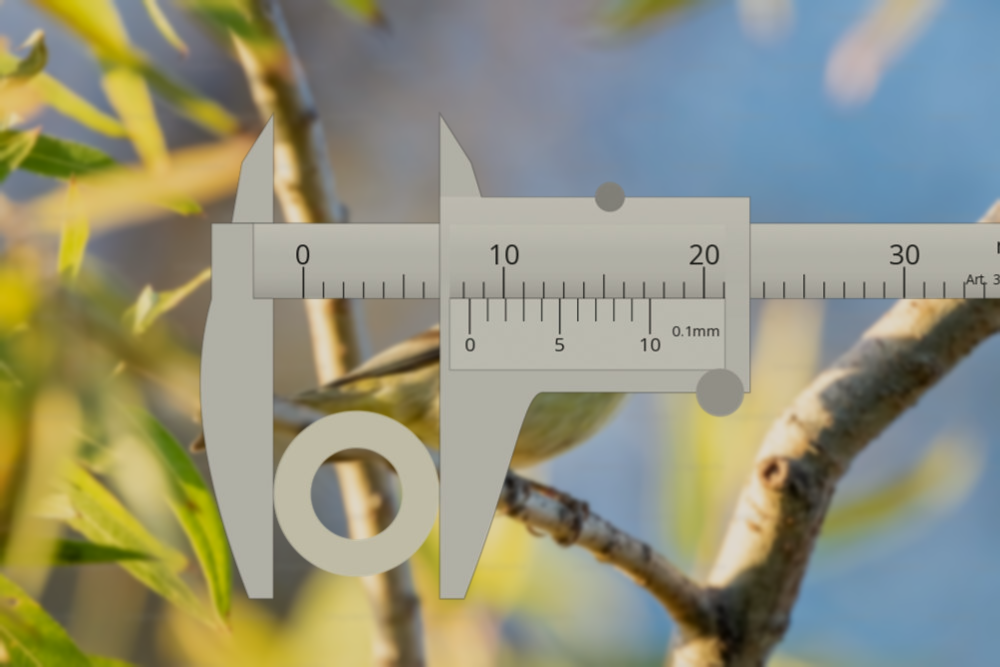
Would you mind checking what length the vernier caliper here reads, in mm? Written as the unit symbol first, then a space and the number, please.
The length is mm 8.3
